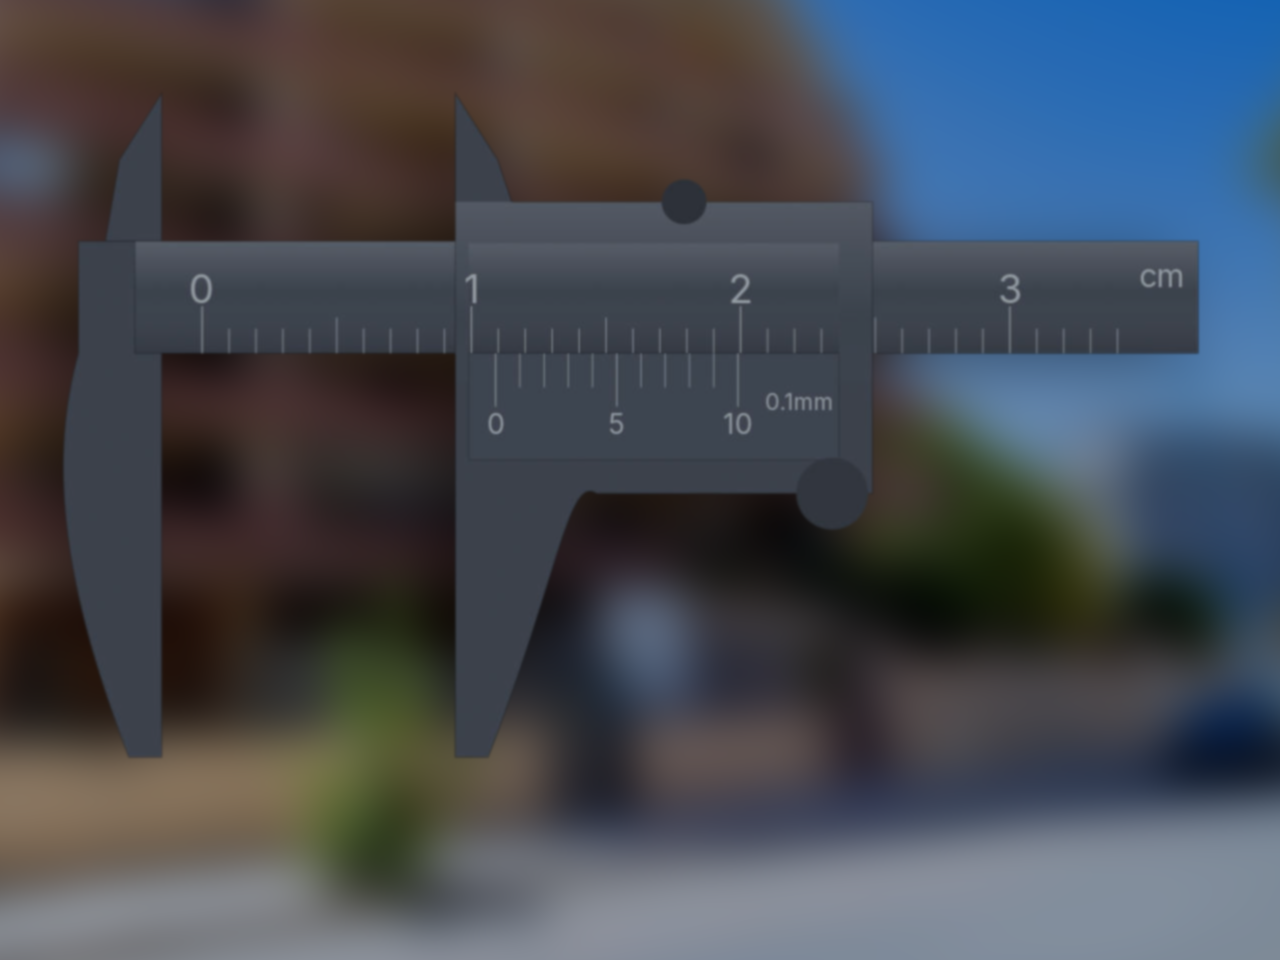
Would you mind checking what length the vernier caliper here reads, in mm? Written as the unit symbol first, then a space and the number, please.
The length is mm 10.9
